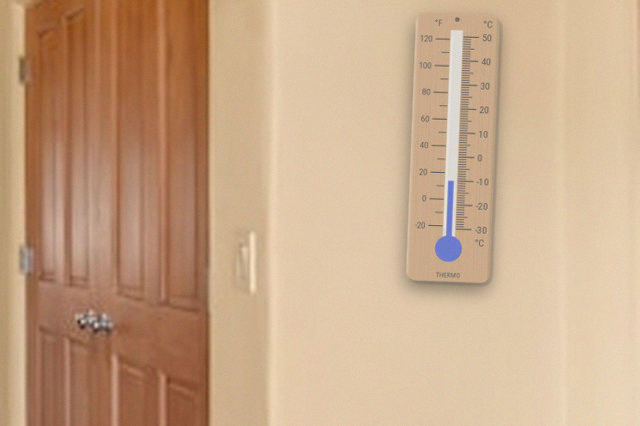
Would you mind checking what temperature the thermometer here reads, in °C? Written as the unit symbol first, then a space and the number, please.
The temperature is °C -10
